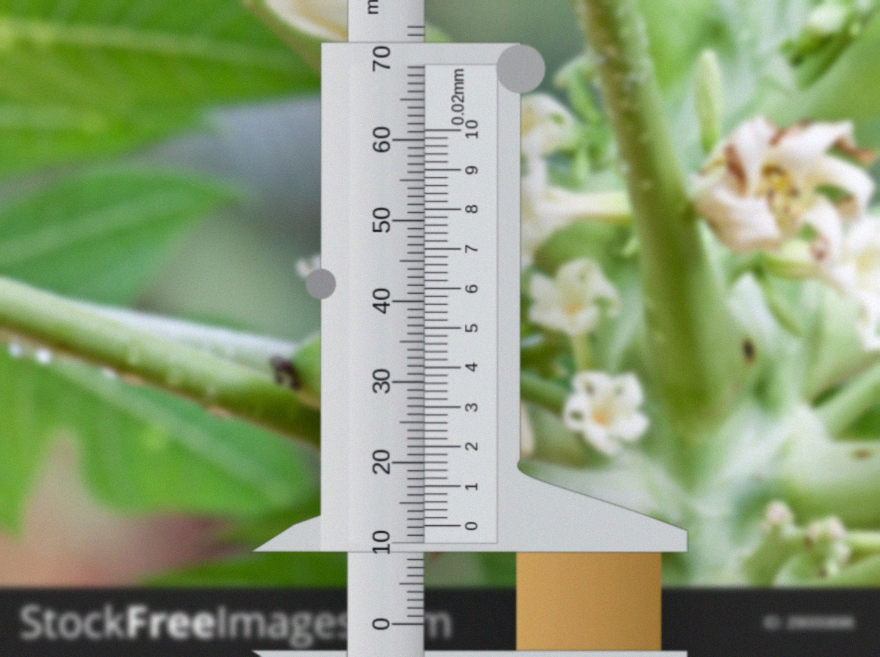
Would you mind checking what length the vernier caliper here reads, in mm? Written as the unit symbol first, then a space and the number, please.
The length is mm 12.2
